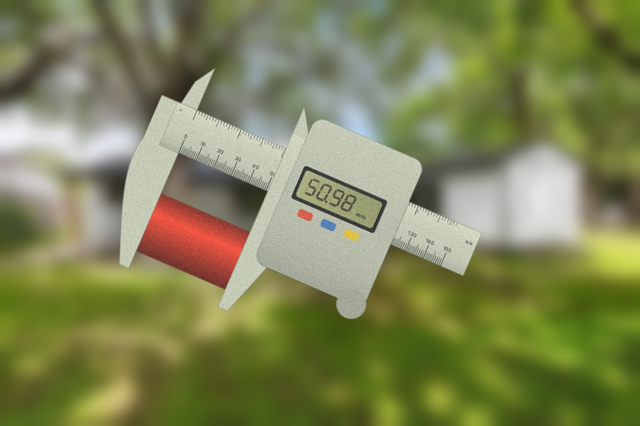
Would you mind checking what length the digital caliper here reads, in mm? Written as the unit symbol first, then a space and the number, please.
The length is mm 50.98
